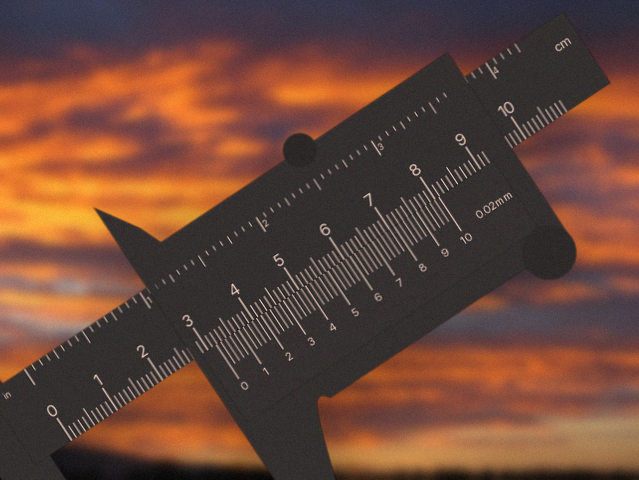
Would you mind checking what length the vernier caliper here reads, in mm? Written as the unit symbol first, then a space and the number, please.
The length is mm 31.8
